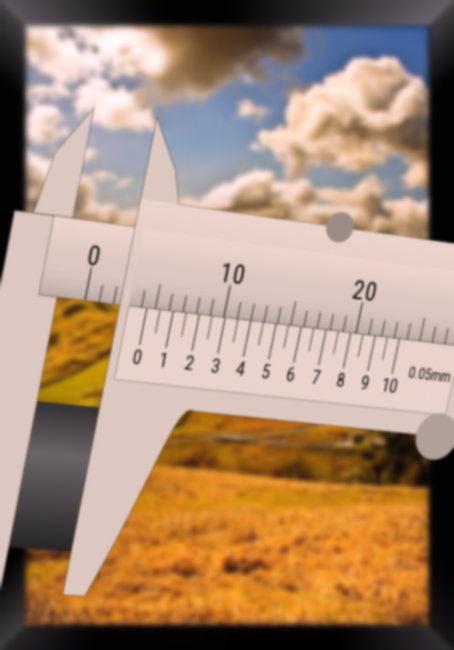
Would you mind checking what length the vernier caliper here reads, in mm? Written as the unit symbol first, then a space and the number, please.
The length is mm 4.4
